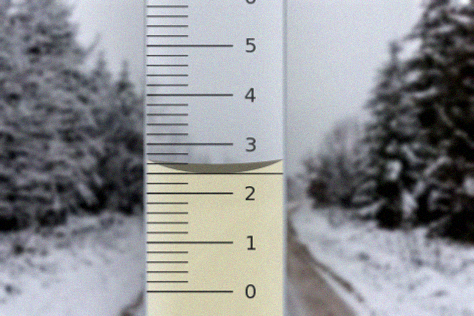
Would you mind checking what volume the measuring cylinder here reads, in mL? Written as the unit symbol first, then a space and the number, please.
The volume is mL 2.4
